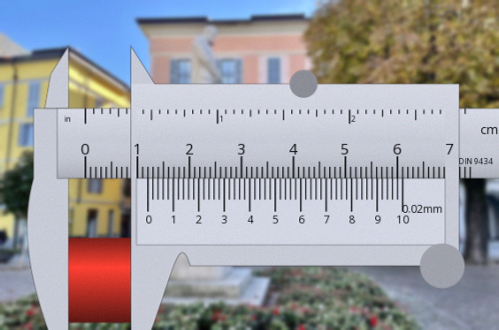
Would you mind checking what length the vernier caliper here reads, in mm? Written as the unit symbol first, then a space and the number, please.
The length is mm 12.0
